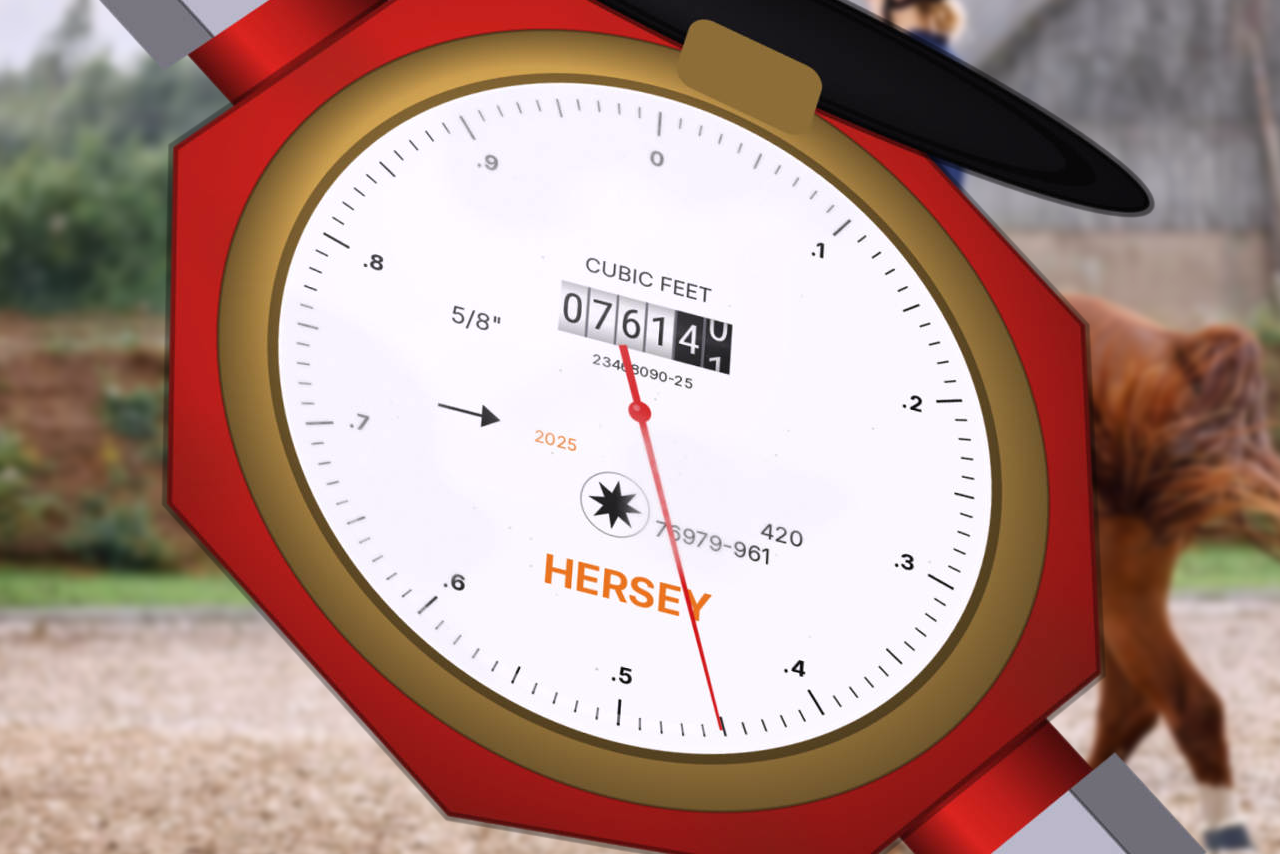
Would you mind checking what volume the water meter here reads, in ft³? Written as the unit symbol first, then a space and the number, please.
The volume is ft³ 76140.45
